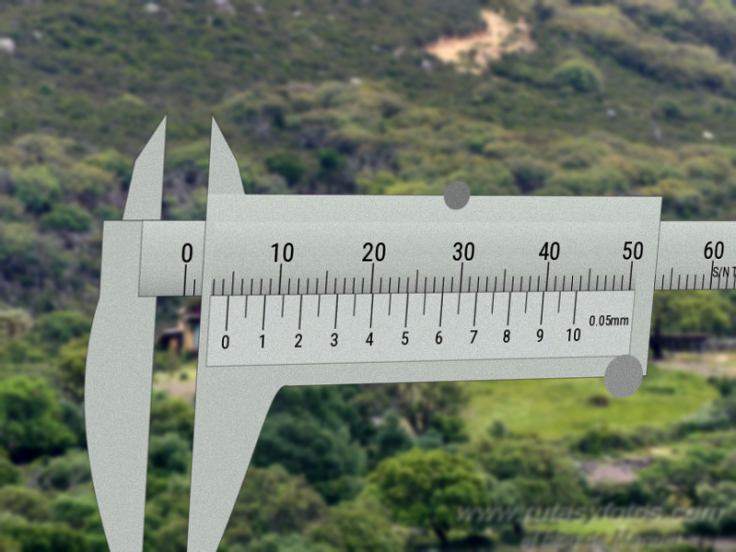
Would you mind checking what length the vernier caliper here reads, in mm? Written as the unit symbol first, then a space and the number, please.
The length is mm 4.6
